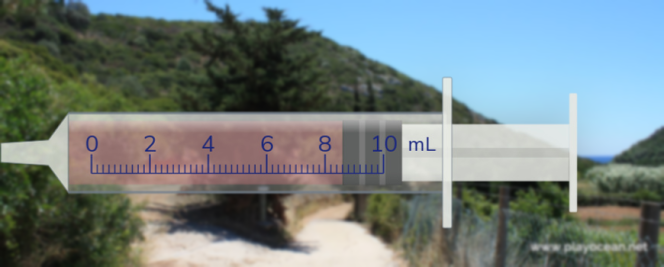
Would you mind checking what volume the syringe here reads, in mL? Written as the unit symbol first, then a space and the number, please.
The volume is mL 8.6
